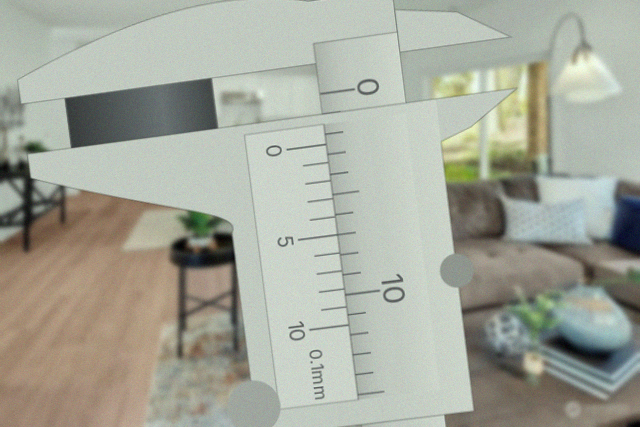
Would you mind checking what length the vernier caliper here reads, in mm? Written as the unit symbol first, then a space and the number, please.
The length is mm 2.5
